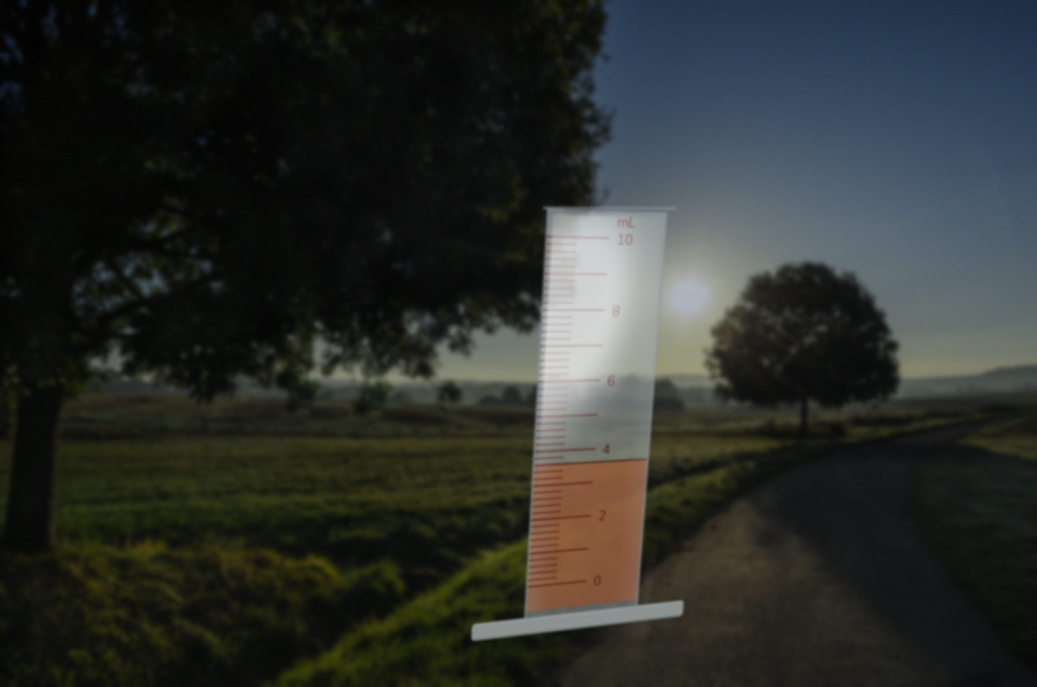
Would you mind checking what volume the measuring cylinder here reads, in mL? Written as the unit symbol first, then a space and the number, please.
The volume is mL 3.6
